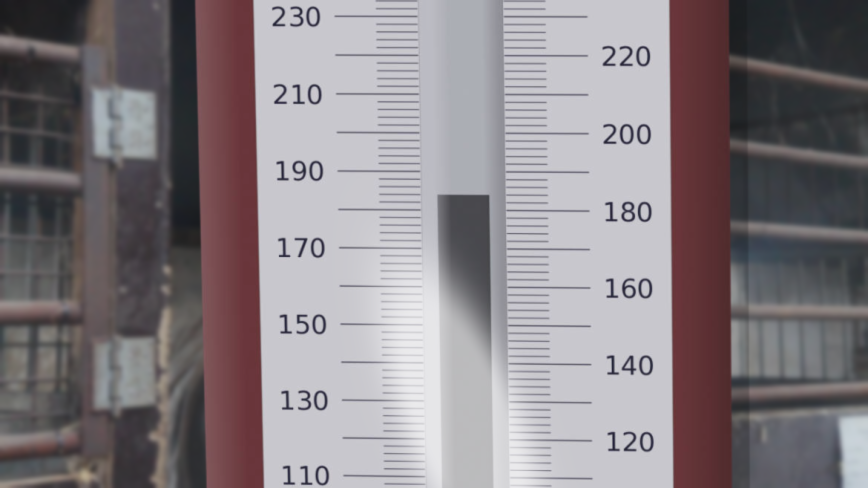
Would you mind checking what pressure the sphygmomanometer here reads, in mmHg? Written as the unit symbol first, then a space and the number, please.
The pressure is mmHg 184
